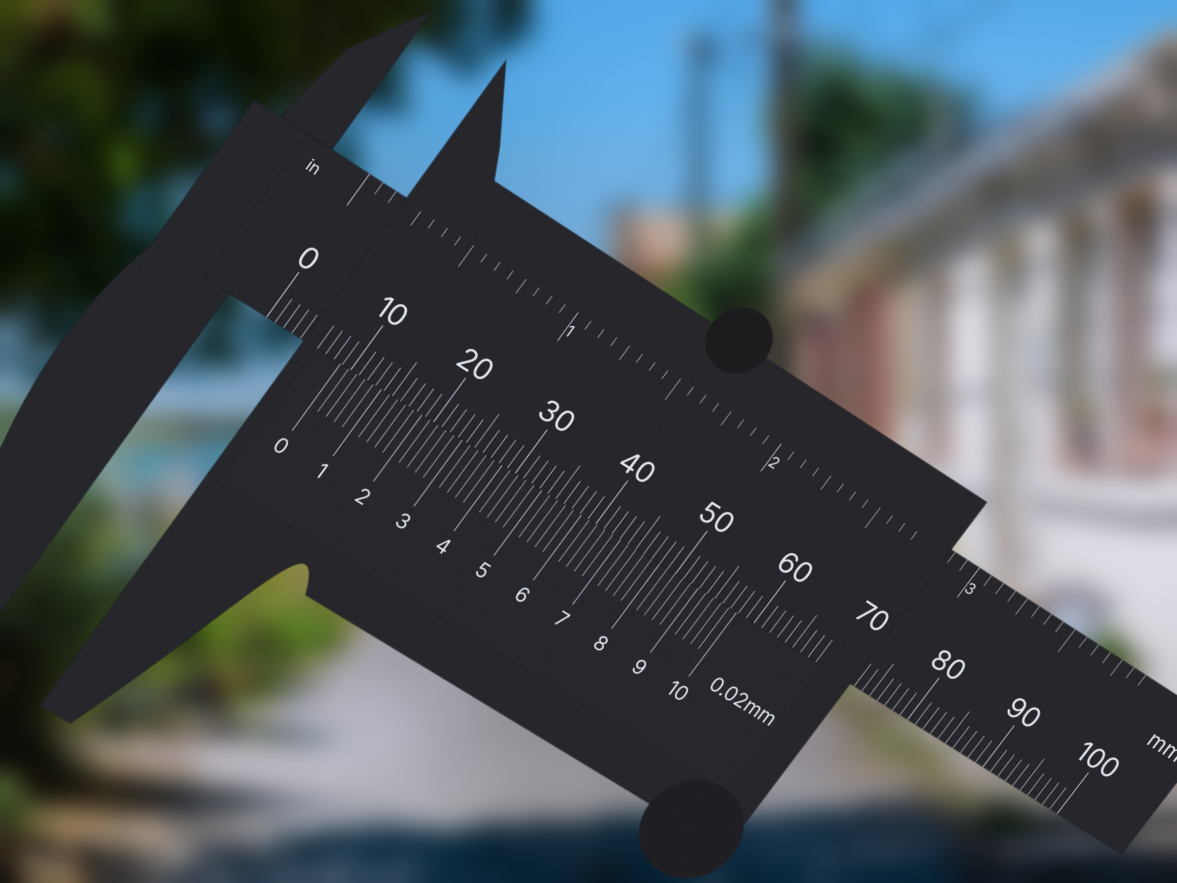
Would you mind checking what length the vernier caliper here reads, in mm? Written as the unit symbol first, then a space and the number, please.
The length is mm 8.8
